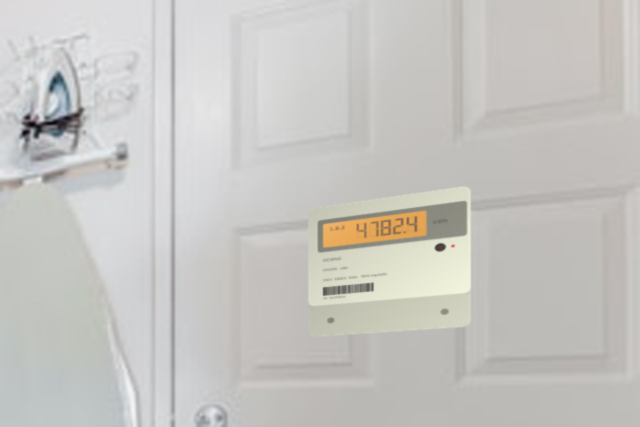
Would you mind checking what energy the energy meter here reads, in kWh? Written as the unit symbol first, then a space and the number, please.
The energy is kWh 4782.4
